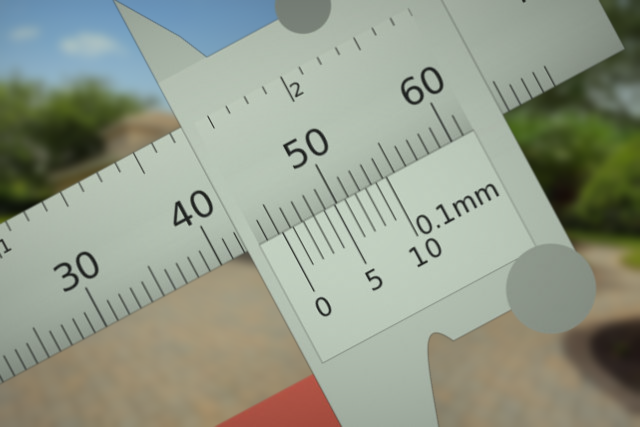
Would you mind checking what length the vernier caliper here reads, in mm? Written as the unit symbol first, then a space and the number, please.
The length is mm 45.3
